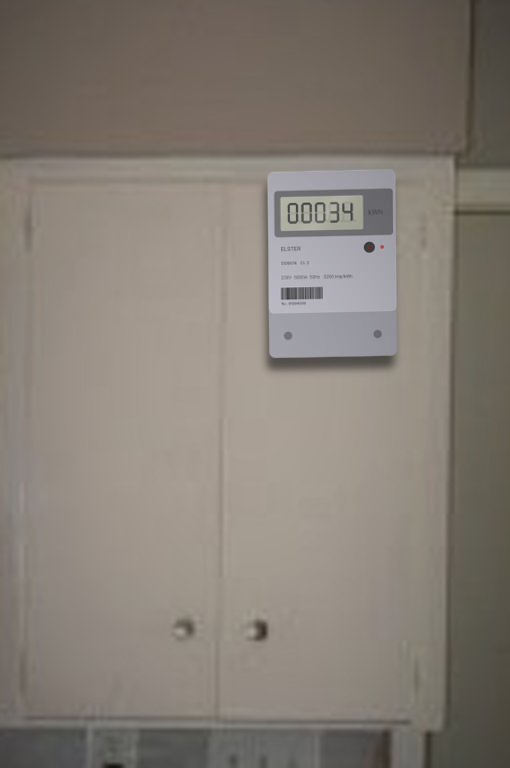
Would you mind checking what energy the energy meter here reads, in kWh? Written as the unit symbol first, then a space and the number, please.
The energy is kWh 34
